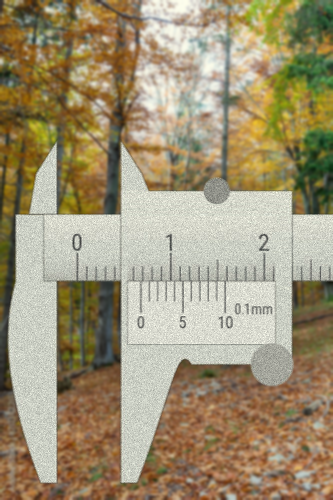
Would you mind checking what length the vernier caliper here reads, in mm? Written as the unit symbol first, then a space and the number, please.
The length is mm 6.8
